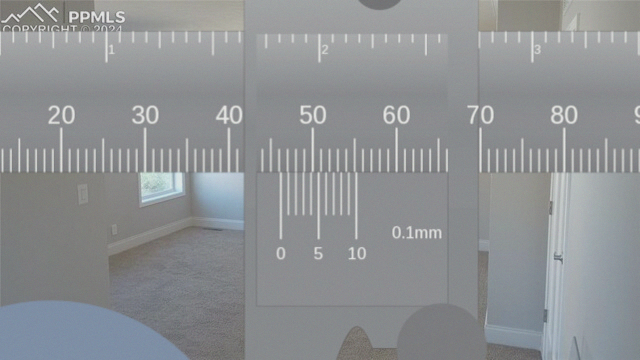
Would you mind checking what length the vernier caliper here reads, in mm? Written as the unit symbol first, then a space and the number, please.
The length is mm 46.2
